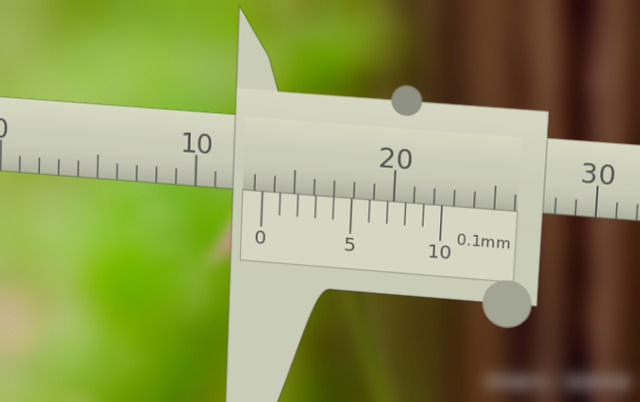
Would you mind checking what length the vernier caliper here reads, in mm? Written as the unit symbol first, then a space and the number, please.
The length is mm 13.4
